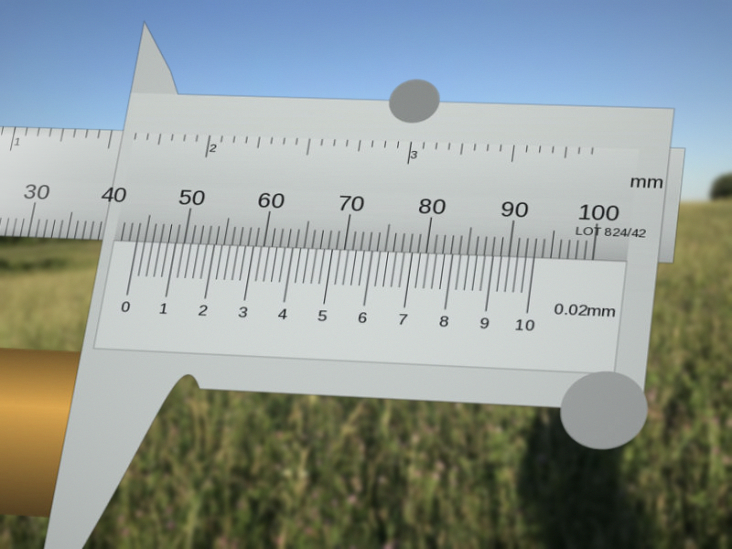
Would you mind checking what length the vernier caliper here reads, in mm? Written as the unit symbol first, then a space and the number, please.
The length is mm 44.0
